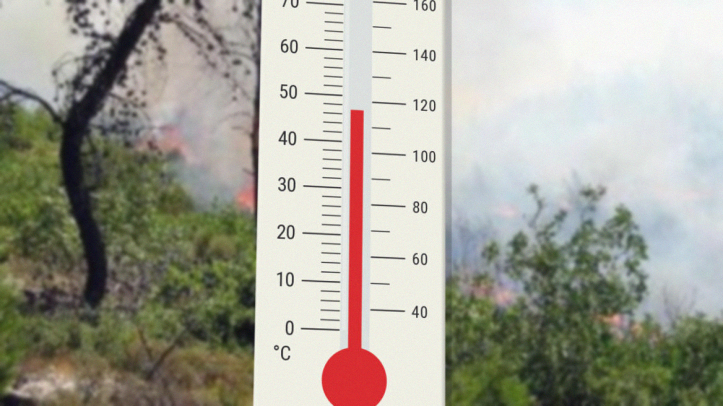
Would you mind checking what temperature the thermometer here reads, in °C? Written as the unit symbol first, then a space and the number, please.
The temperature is °C 47
